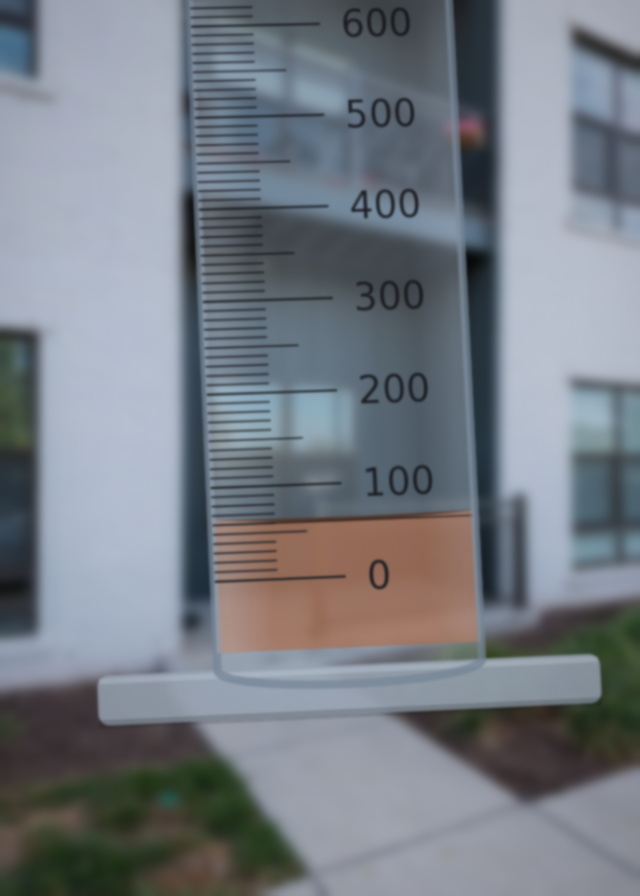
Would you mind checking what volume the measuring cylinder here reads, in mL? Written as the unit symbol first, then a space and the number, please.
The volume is mL 60
